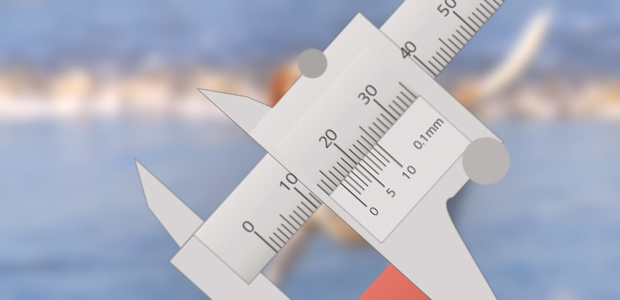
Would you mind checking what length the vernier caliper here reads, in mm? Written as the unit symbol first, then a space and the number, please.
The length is mm 15.8
